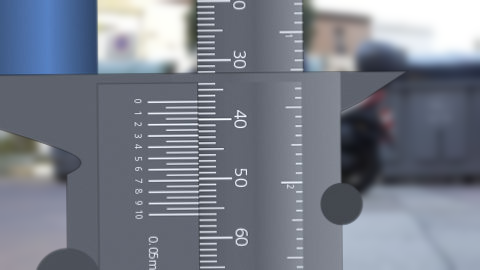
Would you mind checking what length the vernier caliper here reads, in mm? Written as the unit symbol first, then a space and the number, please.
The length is mm 37.0
